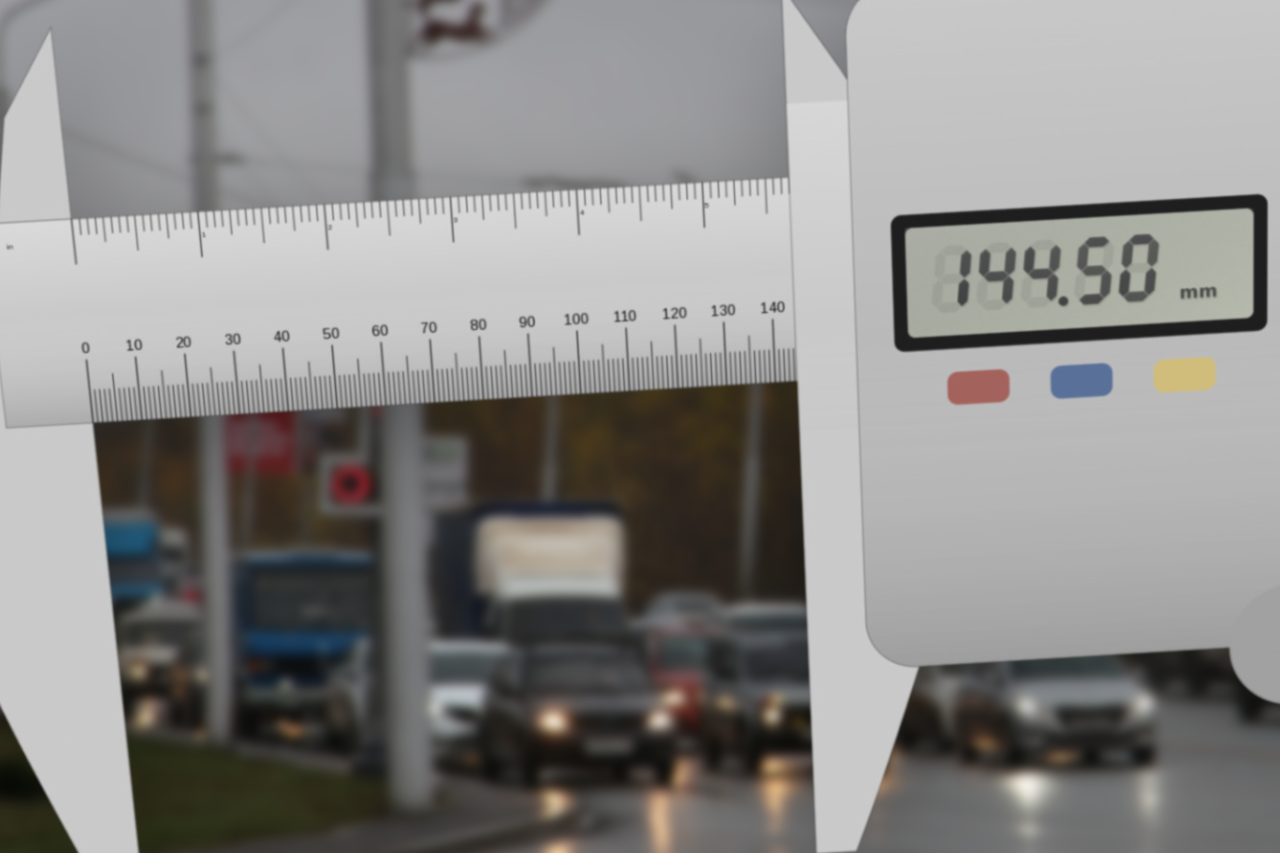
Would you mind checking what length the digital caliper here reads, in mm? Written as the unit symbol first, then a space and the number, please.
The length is mm 144.50
